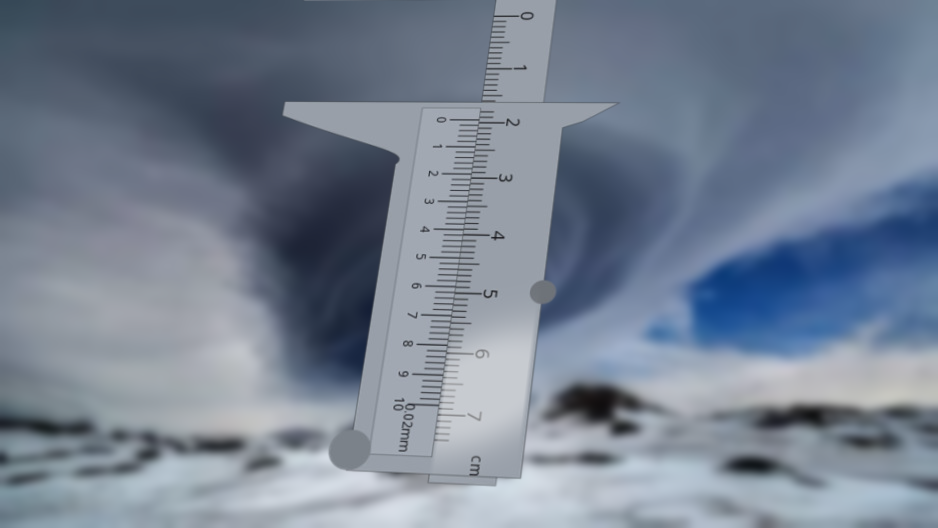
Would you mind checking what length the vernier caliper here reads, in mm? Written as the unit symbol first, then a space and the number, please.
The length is mm 19.5
